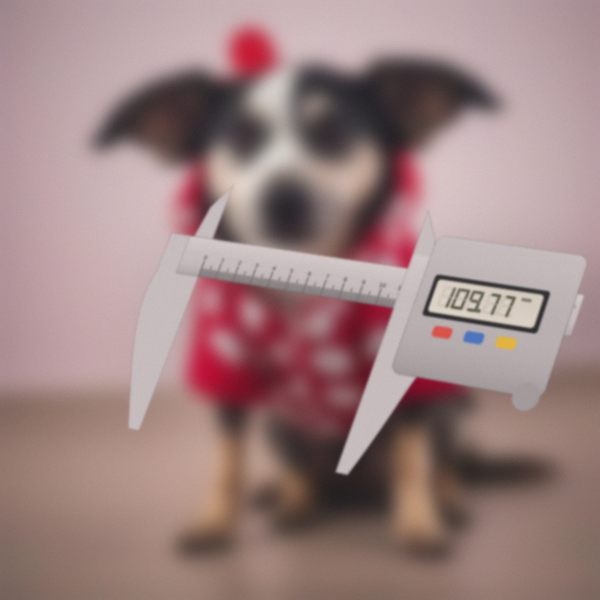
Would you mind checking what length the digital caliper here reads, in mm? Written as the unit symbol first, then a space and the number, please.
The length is mm 109.77
